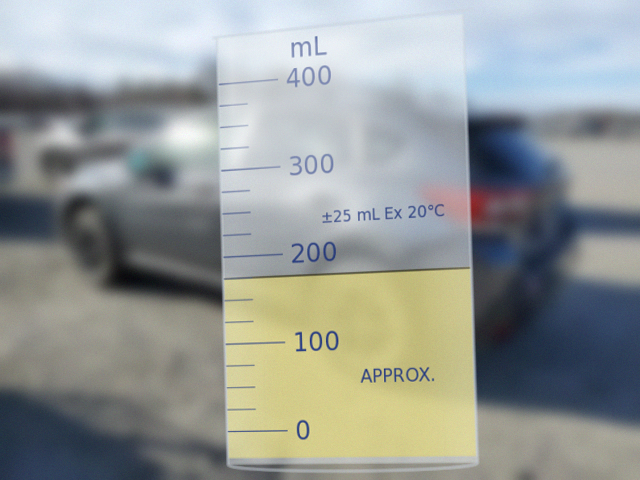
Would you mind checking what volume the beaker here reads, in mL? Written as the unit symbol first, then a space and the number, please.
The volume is mL 175
